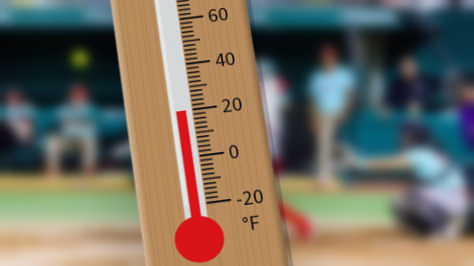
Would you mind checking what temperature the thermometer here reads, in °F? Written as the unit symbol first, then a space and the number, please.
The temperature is °F 20
